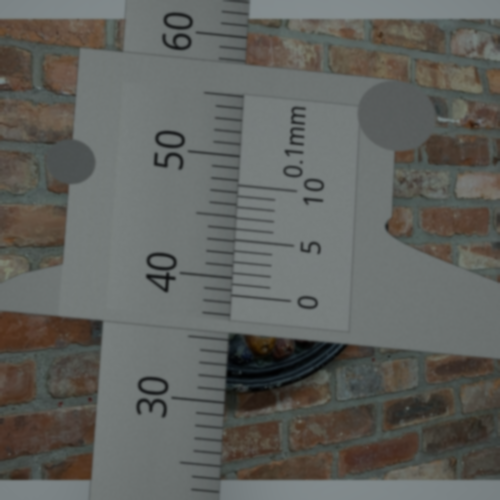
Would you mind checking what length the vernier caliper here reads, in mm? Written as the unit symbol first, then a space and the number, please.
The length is mm 38.6
